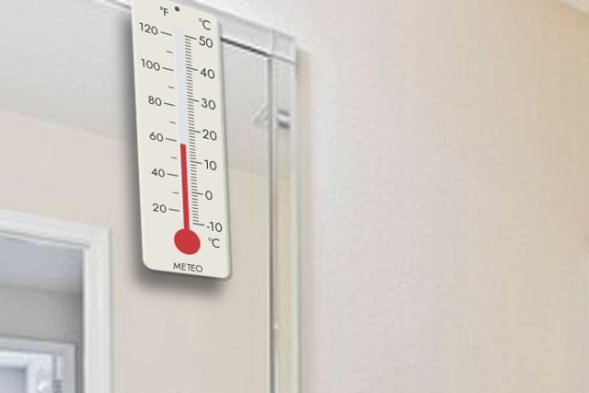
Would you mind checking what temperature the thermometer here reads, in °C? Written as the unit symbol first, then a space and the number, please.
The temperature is °C 15
